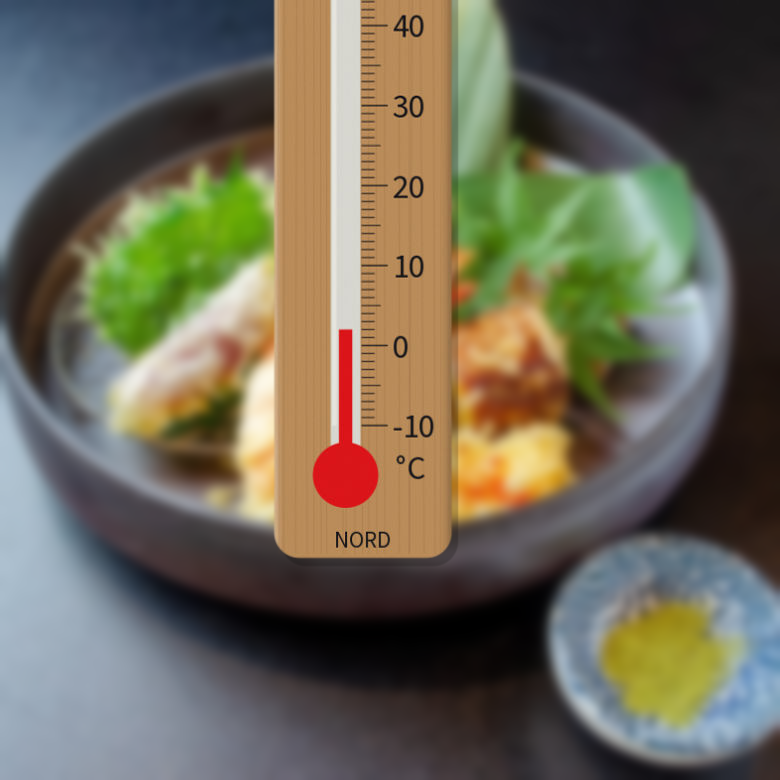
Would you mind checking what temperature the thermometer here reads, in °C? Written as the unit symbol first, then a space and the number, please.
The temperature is °C 2
